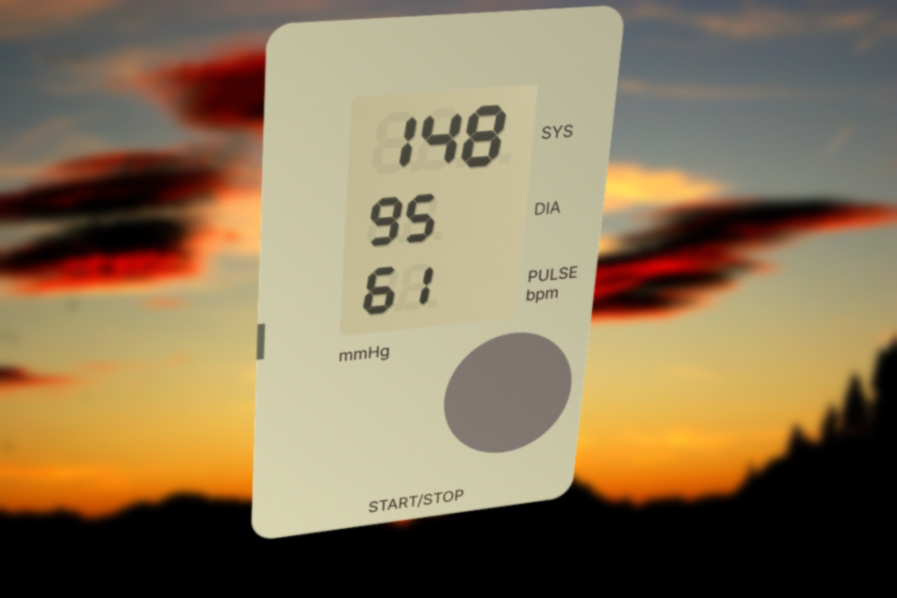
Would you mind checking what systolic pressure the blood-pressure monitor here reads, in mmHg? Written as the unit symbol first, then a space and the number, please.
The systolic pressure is mmHg 148
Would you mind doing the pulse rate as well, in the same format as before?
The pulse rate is bpm 61
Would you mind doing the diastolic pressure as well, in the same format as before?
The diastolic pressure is mmHg 95
